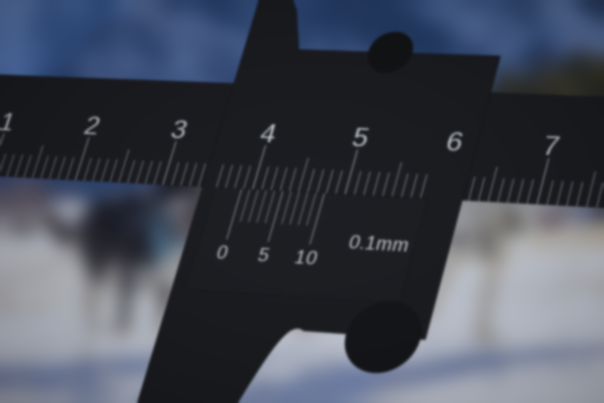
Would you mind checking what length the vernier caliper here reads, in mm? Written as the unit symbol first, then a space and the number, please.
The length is mm 38.8
